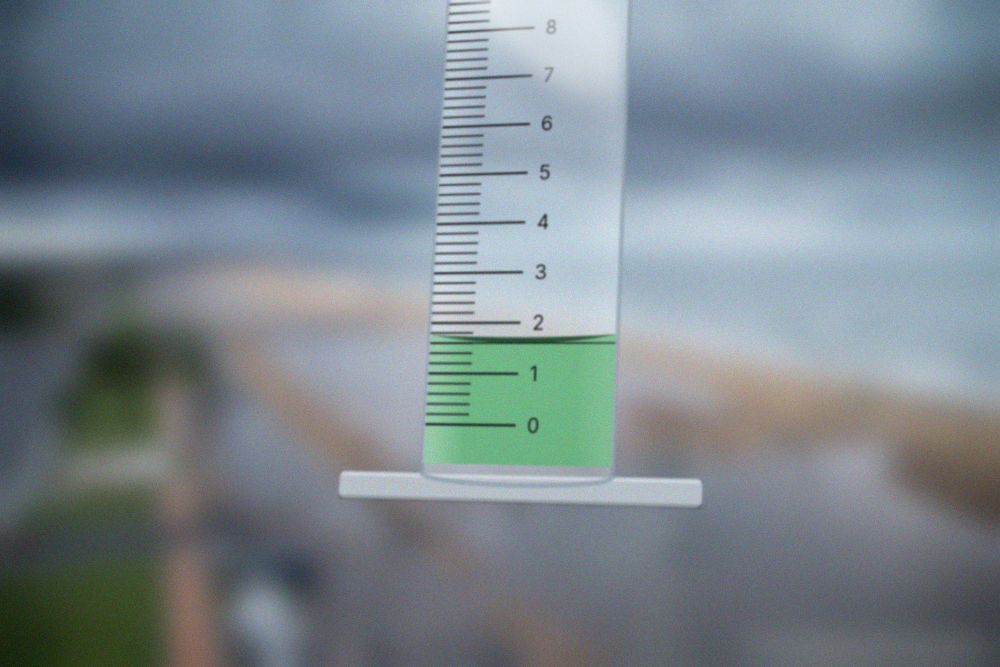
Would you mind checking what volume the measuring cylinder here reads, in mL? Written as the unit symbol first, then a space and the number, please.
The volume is mL 1.6
